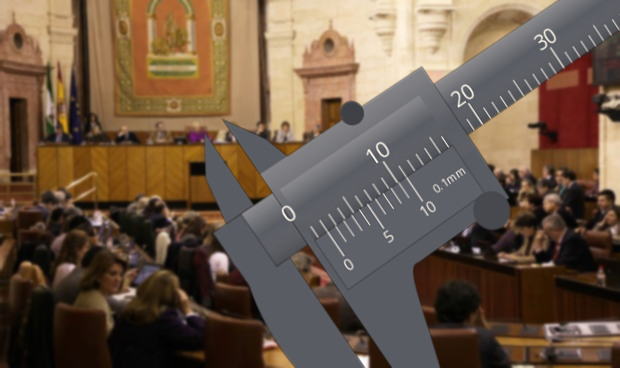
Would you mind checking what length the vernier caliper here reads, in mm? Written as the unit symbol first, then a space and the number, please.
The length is mm 2.0
